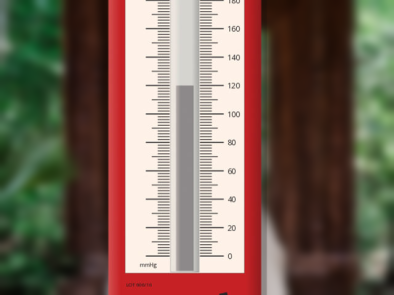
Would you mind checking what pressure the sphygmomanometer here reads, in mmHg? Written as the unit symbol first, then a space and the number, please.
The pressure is mmHg 120
